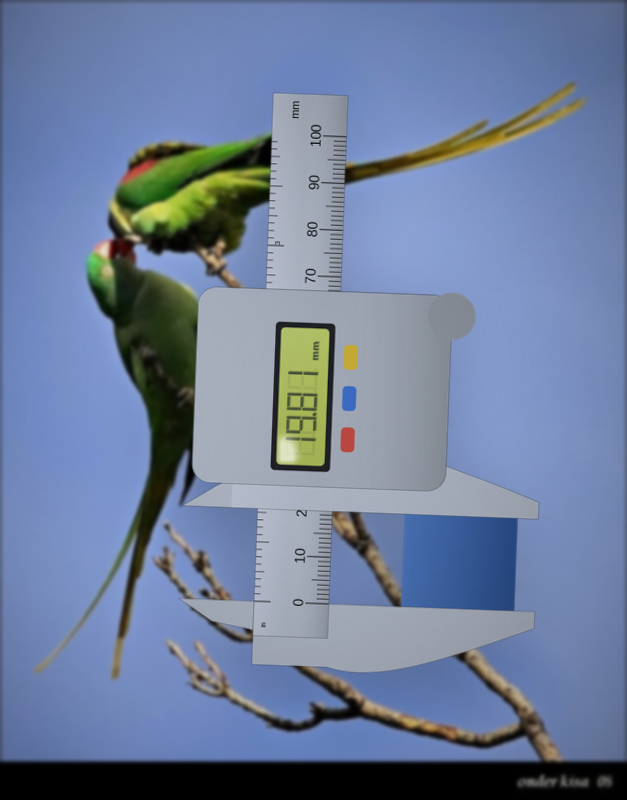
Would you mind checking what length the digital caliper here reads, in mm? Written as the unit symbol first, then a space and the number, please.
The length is mm 19.81
